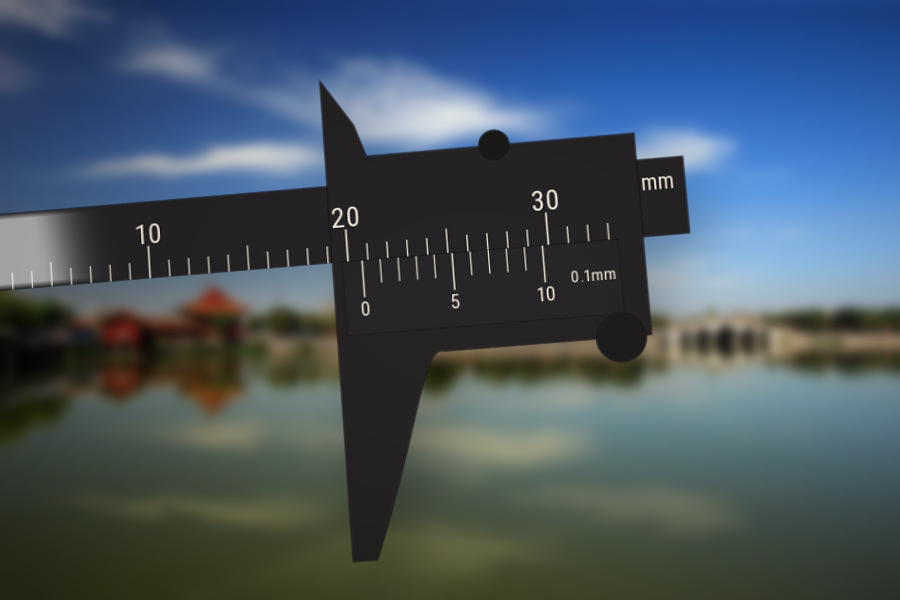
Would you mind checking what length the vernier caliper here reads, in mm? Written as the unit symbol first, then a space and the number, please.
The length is mm 20.7
